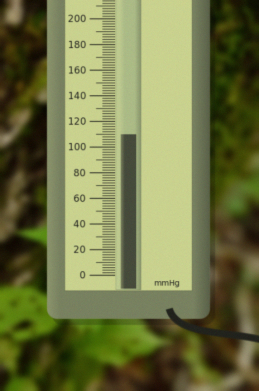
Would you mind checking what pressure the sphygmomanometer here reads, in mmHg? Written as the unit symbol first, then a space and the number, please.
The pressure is mmHg 110
